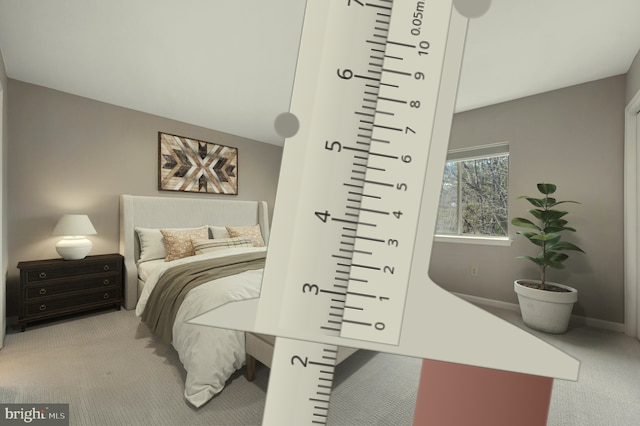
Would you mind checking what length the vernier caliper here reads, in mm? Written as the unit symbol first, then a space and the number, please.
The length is mm 26.4
